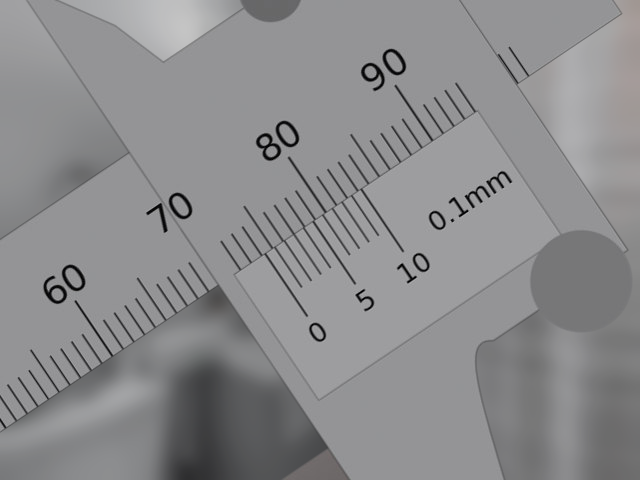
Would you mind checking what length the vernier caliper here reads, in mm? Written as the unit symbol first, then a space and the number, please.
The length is mm 74.3
